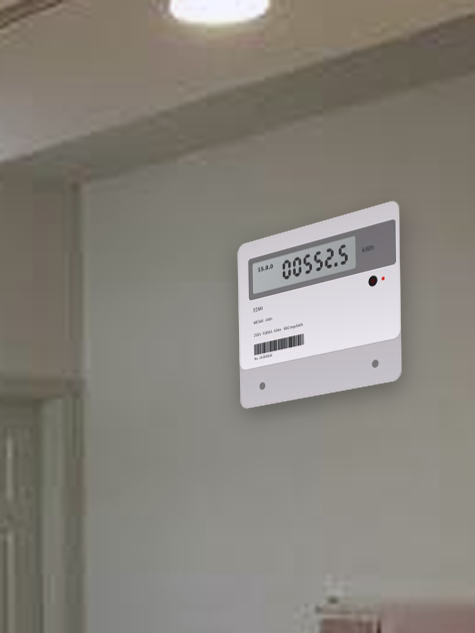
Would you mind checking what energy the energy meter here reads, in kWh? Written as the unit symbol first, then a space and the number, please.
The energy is kWh 552.5
